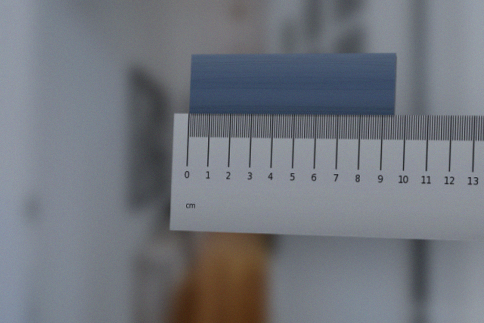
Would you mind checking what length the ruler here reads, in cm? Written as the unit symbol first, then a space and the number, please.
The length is cm 9.5
